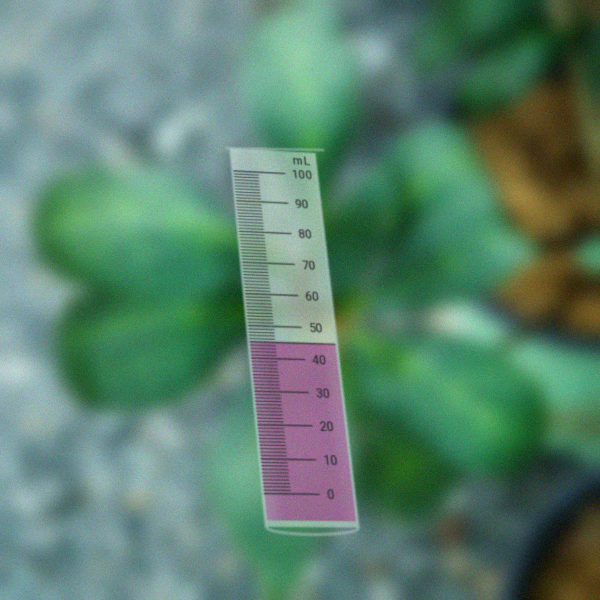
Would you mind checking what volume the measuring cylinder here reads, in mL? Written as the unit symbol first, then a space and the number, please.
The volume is mL 45
